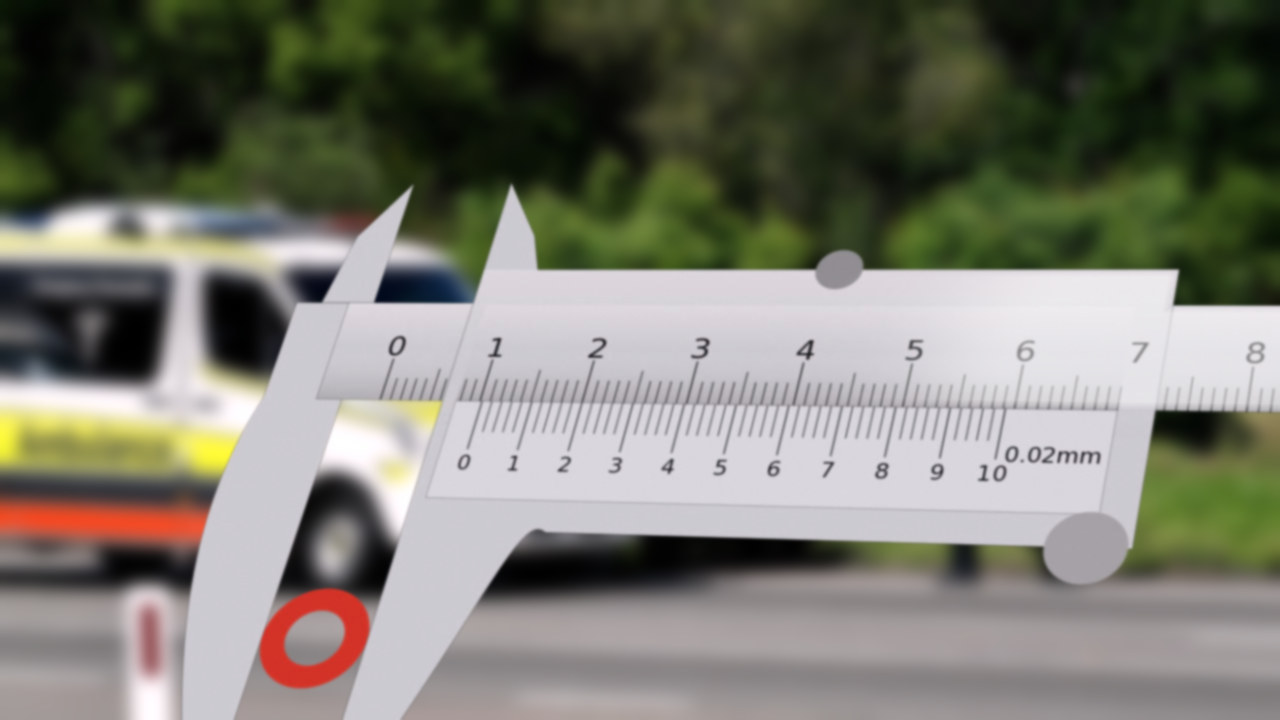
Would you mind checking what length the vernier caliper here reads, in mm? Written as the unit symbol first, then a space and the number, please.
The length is mm 10.2
